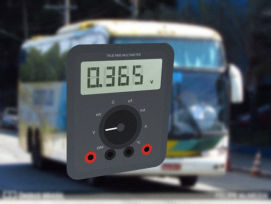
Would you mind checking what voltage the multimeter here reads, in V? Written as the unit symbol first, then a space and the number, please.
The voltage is V 0.365
